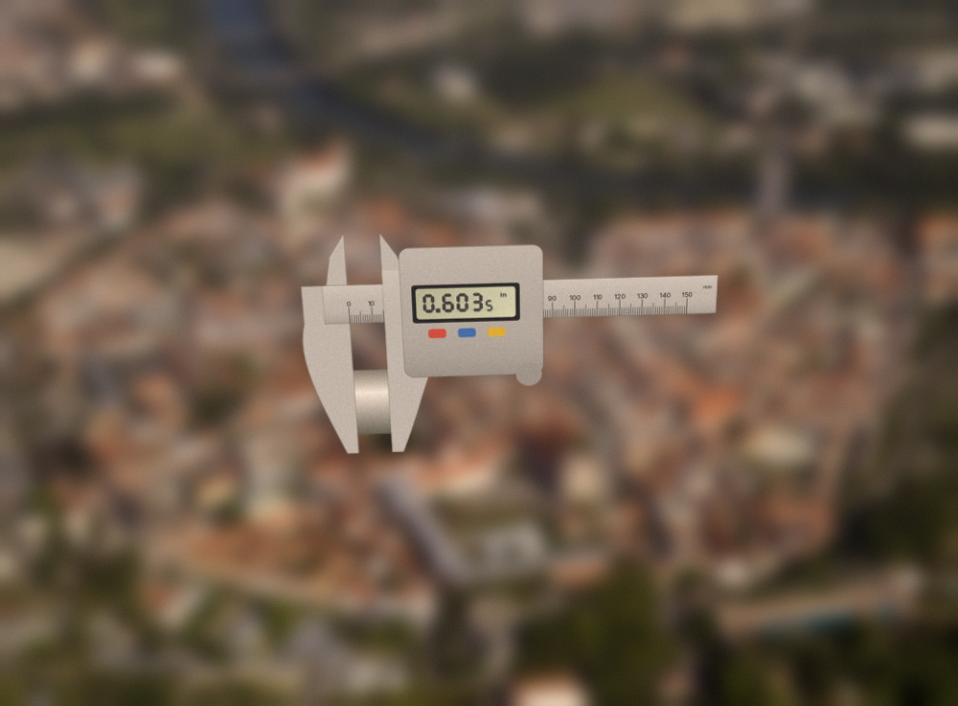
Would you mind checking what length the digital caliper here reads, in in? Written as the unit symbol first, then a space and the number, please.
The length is in 0.6035
